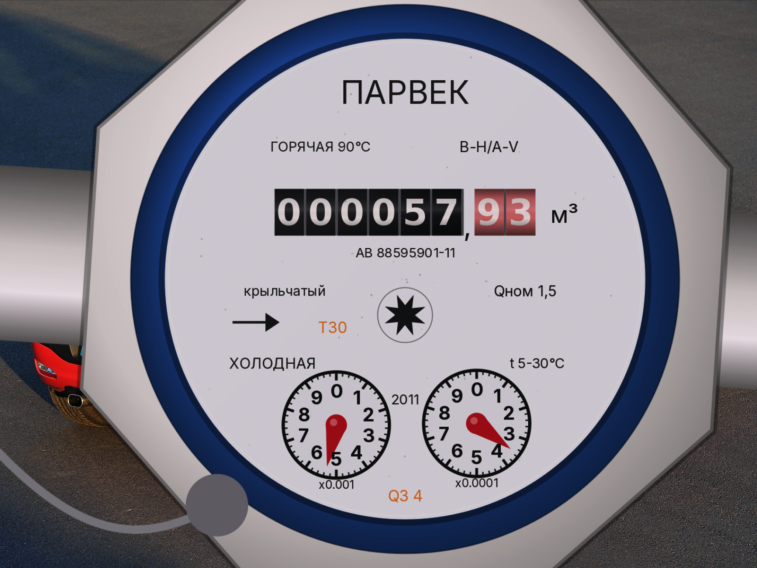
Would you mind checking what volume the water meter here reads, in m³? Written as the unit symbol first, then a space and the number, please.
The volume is m³ 57.9353
